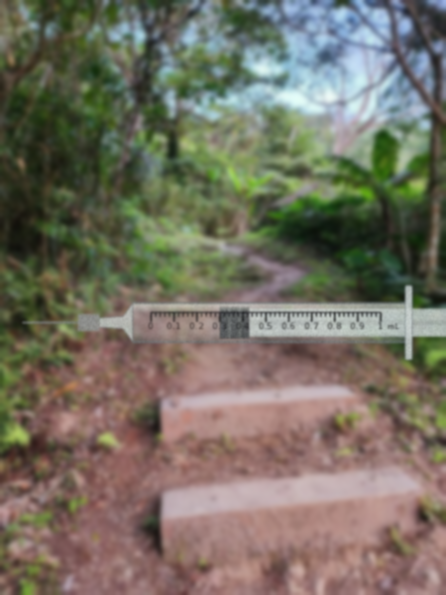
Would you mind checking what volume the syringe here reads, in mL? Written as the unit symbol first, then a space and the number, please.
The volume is mL 0.3
